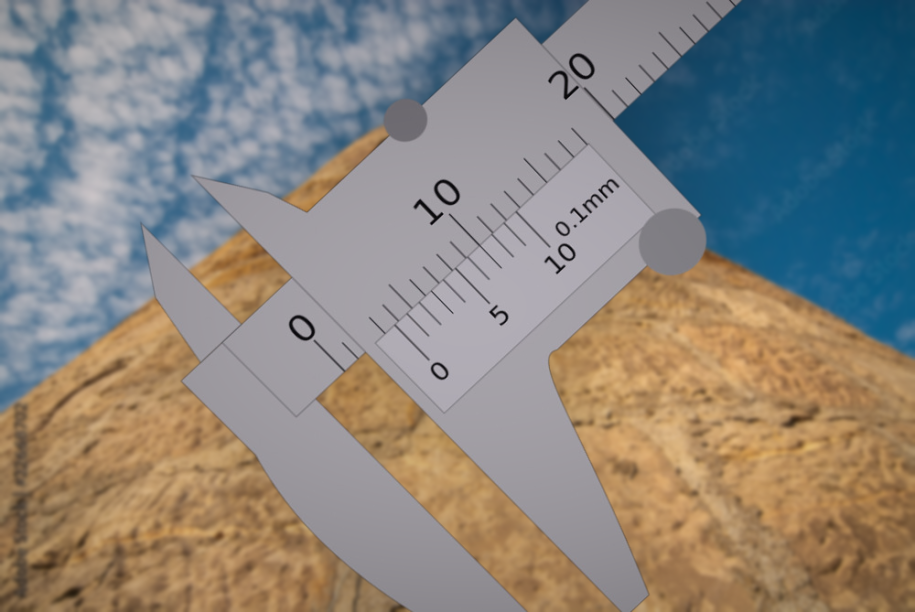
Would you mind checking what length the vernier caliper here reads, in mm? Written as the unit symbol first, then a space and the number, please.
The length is mm 3.7
